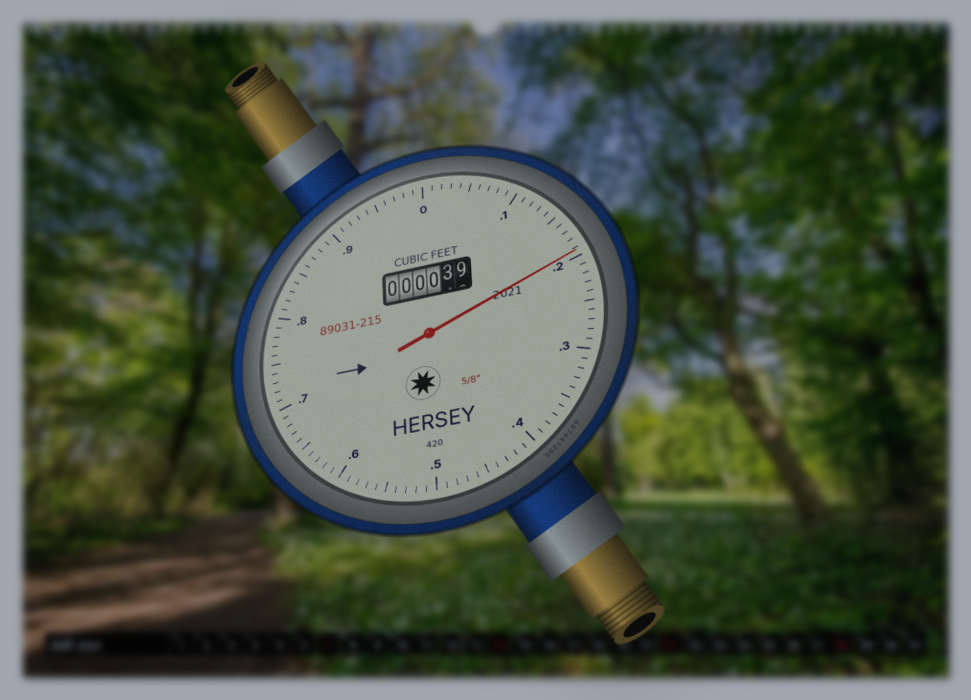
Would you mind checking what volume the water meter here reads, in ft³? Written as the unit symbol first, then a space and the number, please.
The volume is ft³ 39.19
